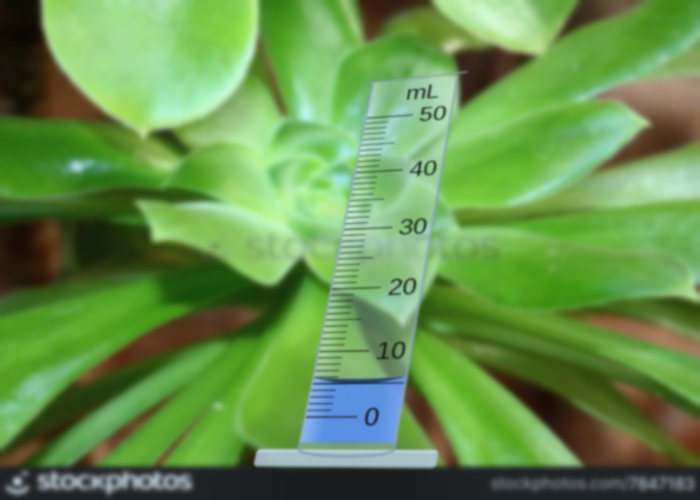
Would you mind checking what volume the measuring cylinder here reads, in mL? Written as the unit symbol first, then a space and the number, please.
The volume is mL 5
